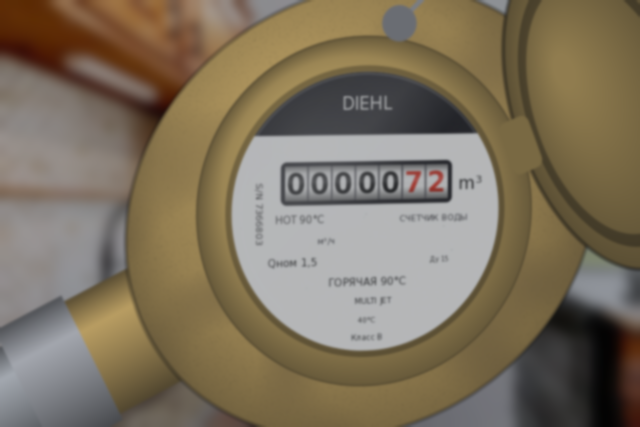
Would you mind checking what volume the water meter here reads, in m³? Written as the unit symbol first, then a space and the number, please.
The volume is m³ 0.72
